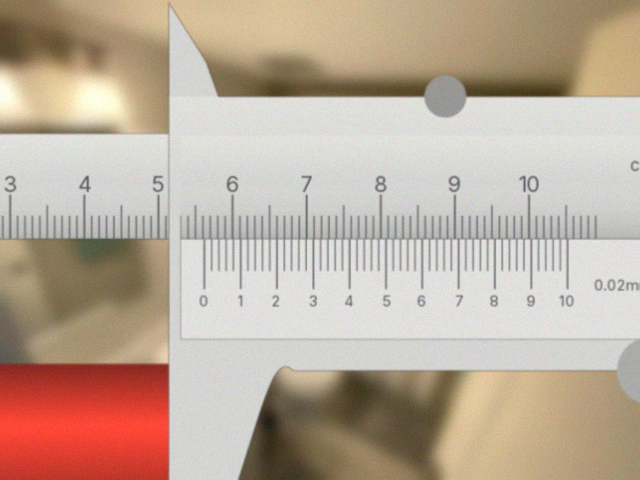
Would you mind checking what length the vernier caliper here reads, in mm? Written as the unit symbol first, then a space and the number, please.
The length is mm 56.2
